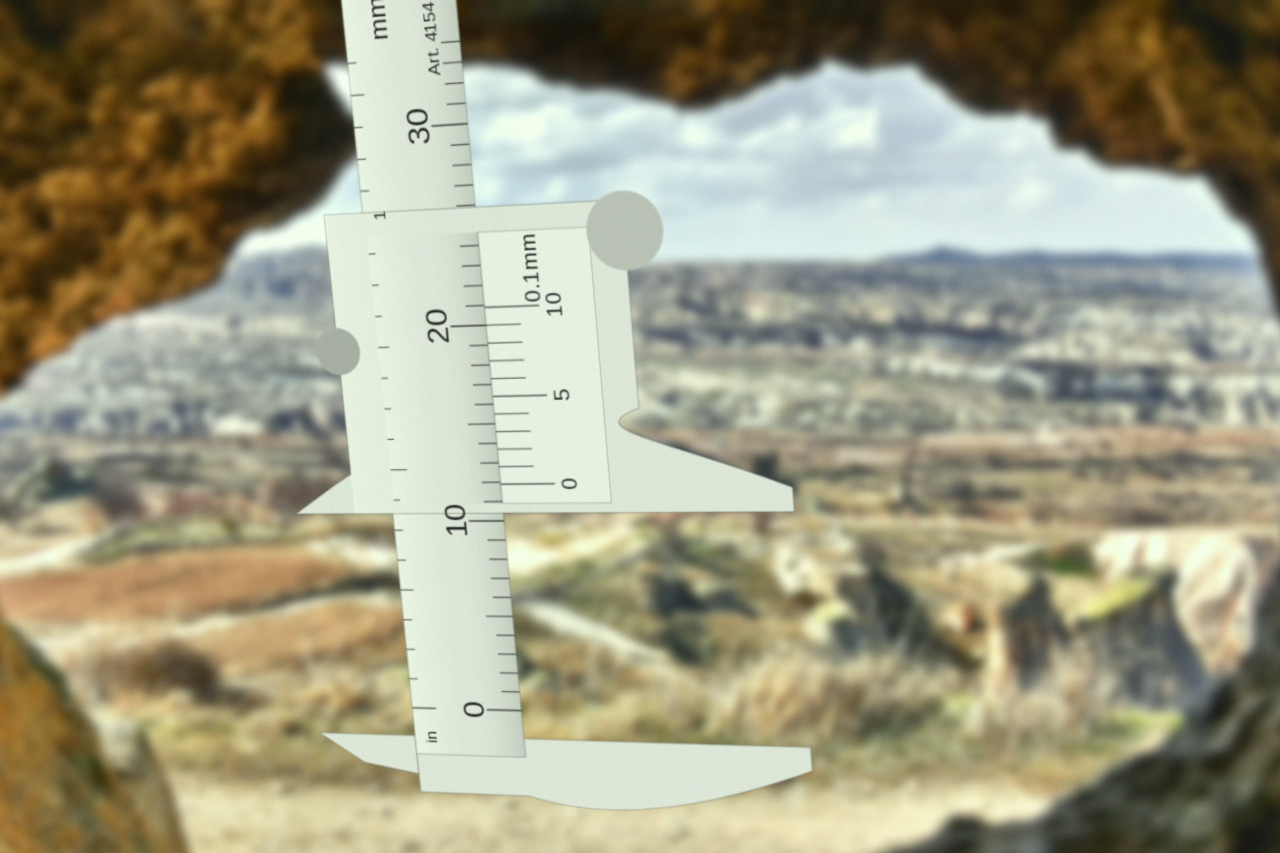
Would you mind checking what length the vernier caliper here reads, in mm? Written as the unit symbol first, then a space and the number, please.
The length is mm 11.9
